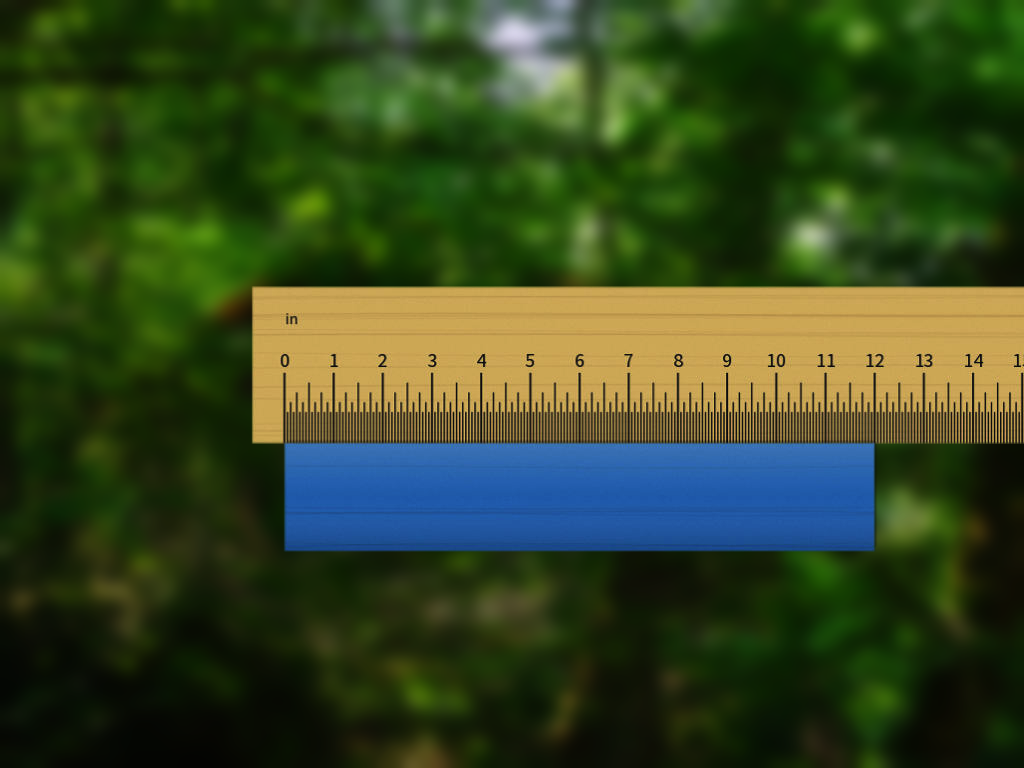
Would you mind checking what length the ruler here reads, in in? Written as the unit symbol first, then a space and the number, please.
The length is in 12
